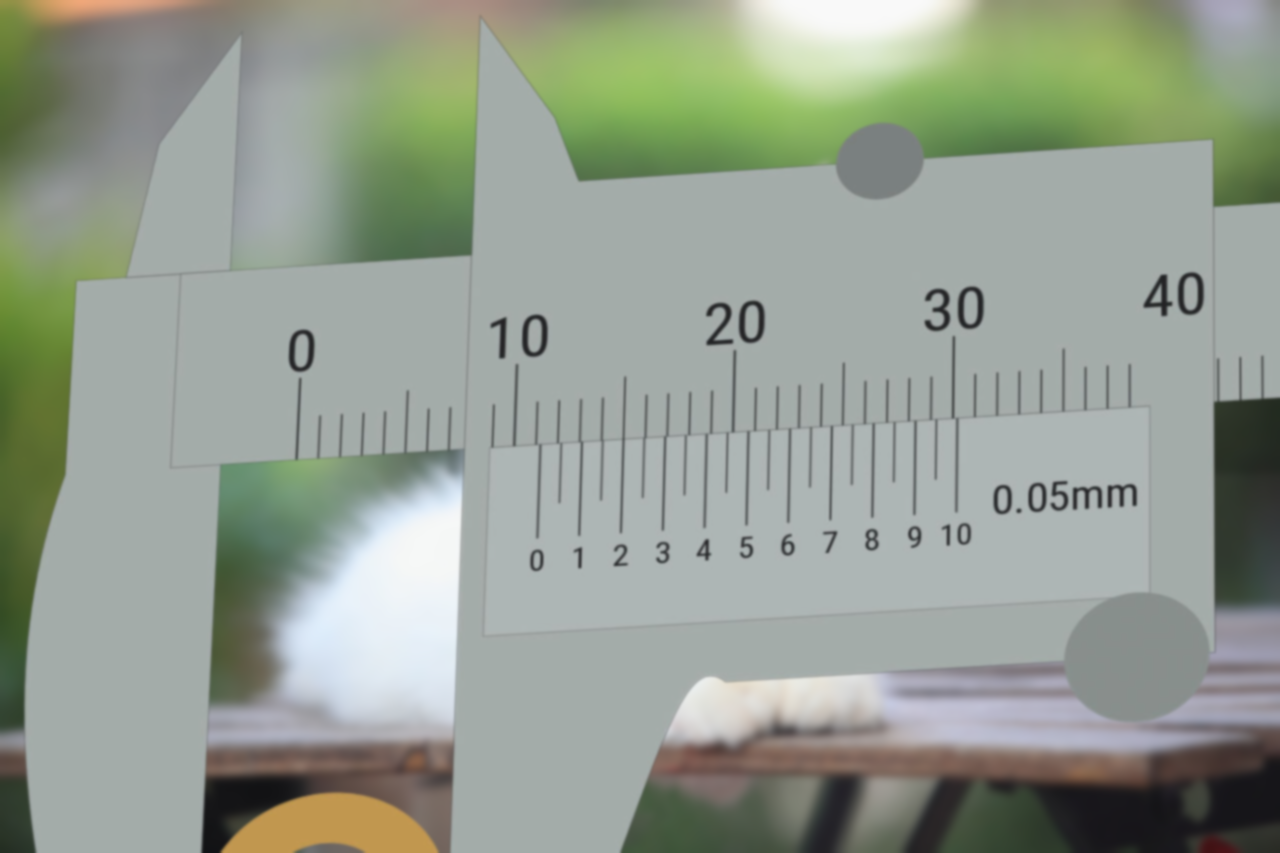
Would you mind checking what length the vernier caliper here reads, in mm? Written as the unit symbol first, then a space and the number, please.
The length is mm 11.2
